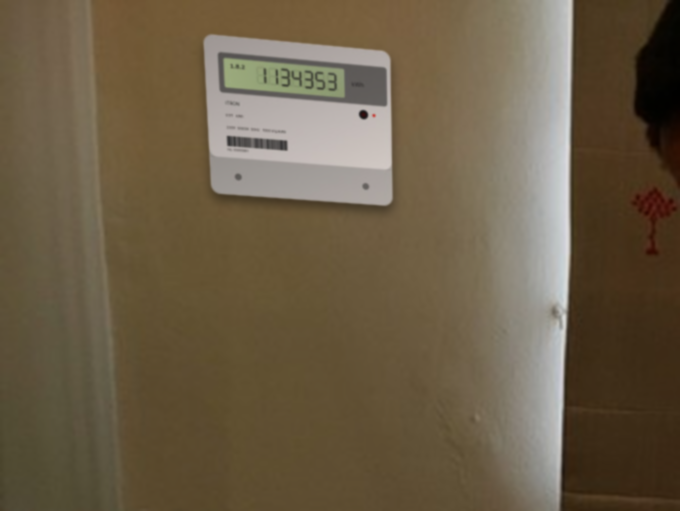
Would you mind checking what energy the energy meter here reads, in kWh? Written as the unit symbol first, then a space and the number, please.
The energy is kWh 1134353
